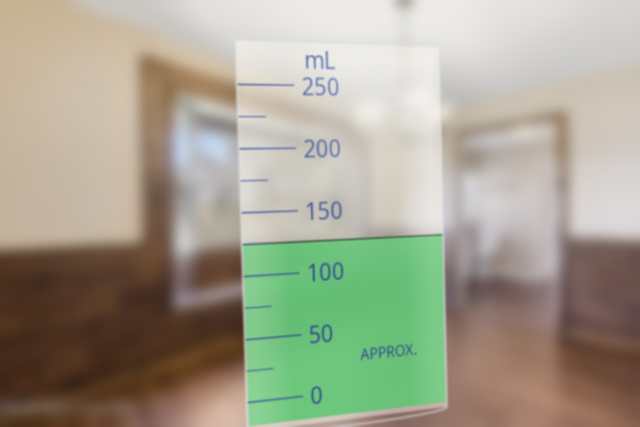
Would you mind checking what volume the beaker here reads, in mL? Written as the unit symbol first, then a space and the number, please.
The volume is mL 125
